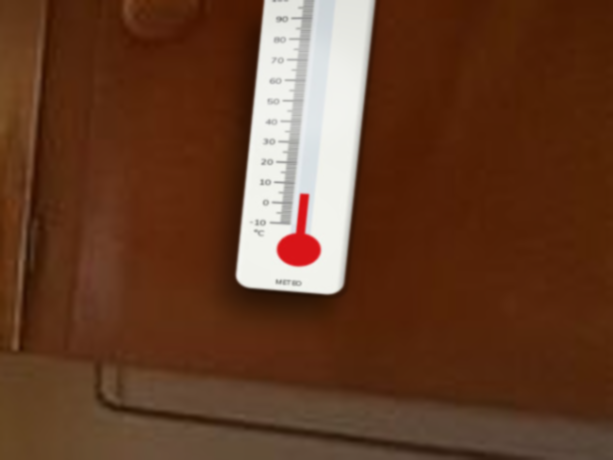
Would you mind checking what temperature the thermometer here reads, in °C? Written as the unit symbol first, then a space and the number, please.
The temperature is °C 5
